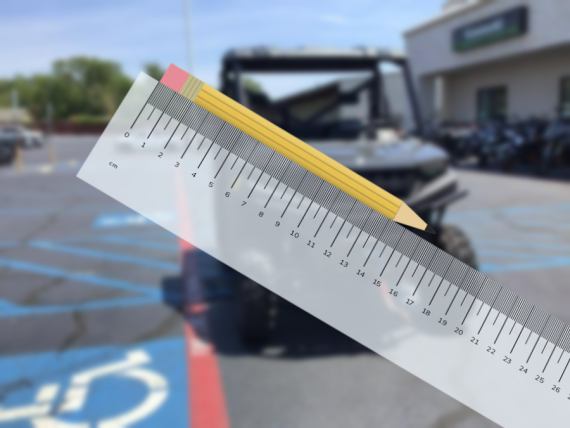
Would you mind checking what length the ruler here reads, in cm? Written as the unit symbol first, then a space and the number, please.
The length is cm 16.5
